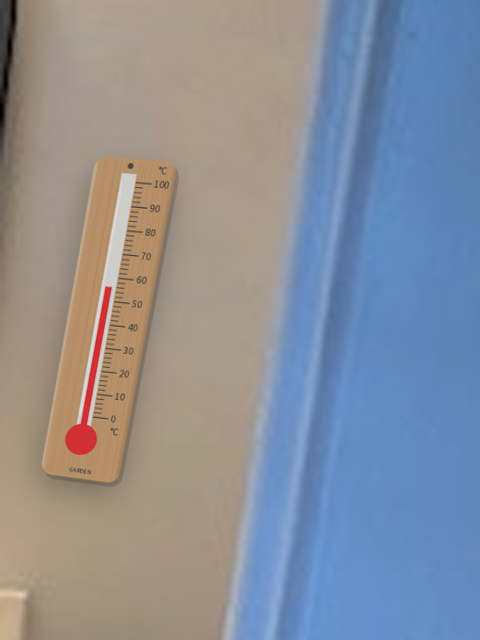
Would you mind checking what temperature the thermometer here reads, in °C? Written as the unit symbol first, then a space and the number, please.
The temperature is °C 56
